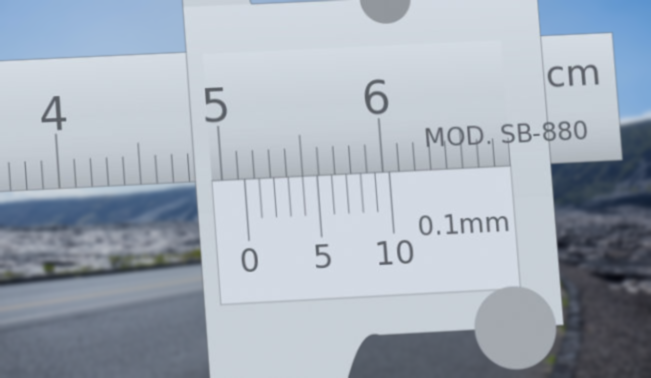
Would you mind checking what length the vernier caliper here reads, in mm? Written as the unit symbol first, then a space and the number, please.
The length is mm 51.4
